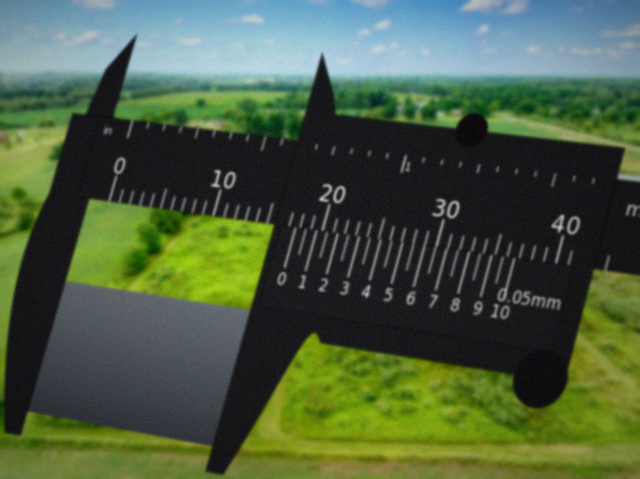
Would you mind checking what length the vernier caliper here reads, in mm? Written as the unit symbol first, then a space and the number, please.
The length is mm 17.6
